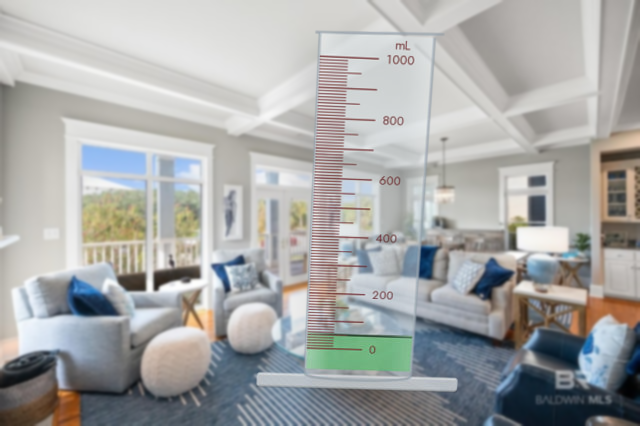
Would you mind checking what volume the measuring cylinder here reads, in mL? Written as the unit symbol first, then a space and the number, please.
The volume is mL 50
